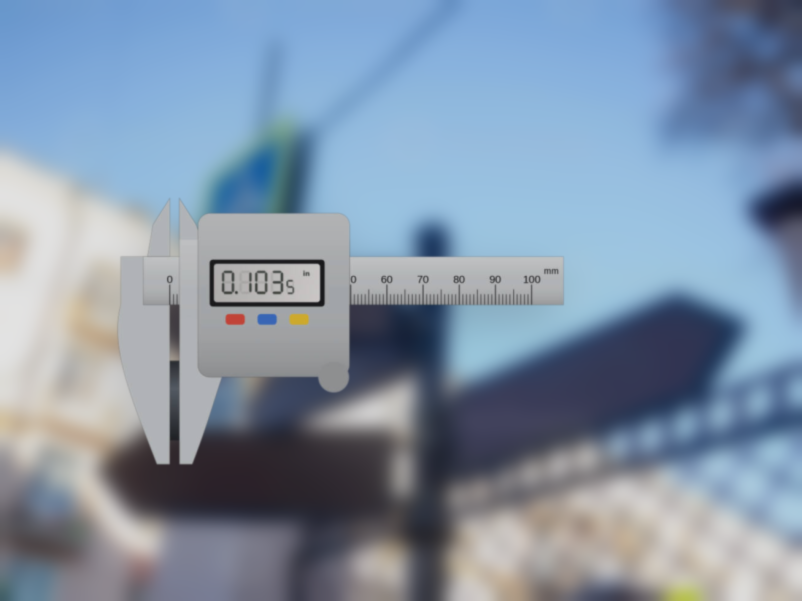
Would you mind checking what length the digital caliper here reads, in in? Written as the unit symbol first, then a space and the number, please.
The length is in 0.1035
